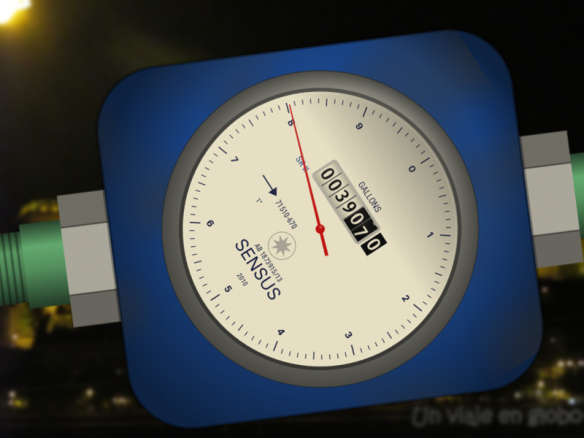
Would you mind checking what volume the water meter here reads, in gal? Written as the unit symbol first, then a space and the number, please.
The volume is gal 39068.0
